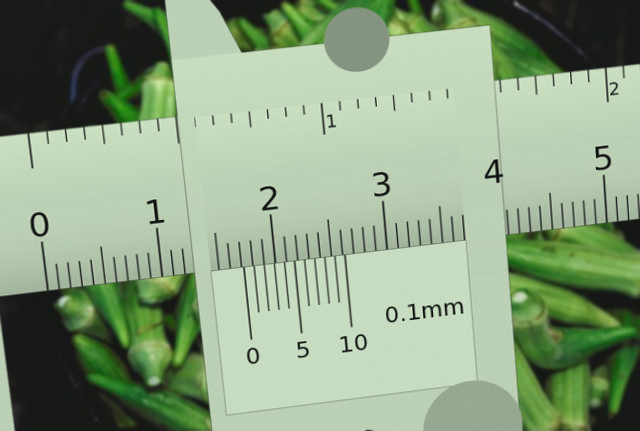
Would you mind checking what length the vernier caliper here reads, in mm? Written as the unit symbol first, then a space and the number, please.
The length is mm 17.2
